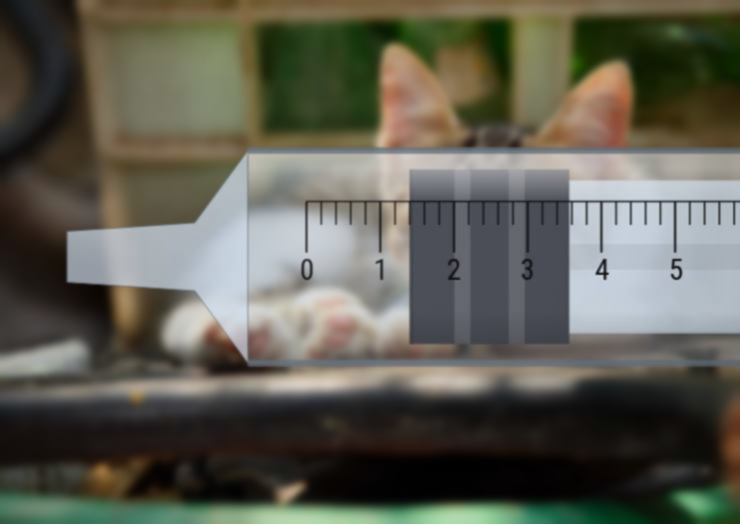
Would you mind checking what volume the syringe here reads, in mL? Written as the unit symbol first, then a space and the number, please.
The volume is mL 1.4
